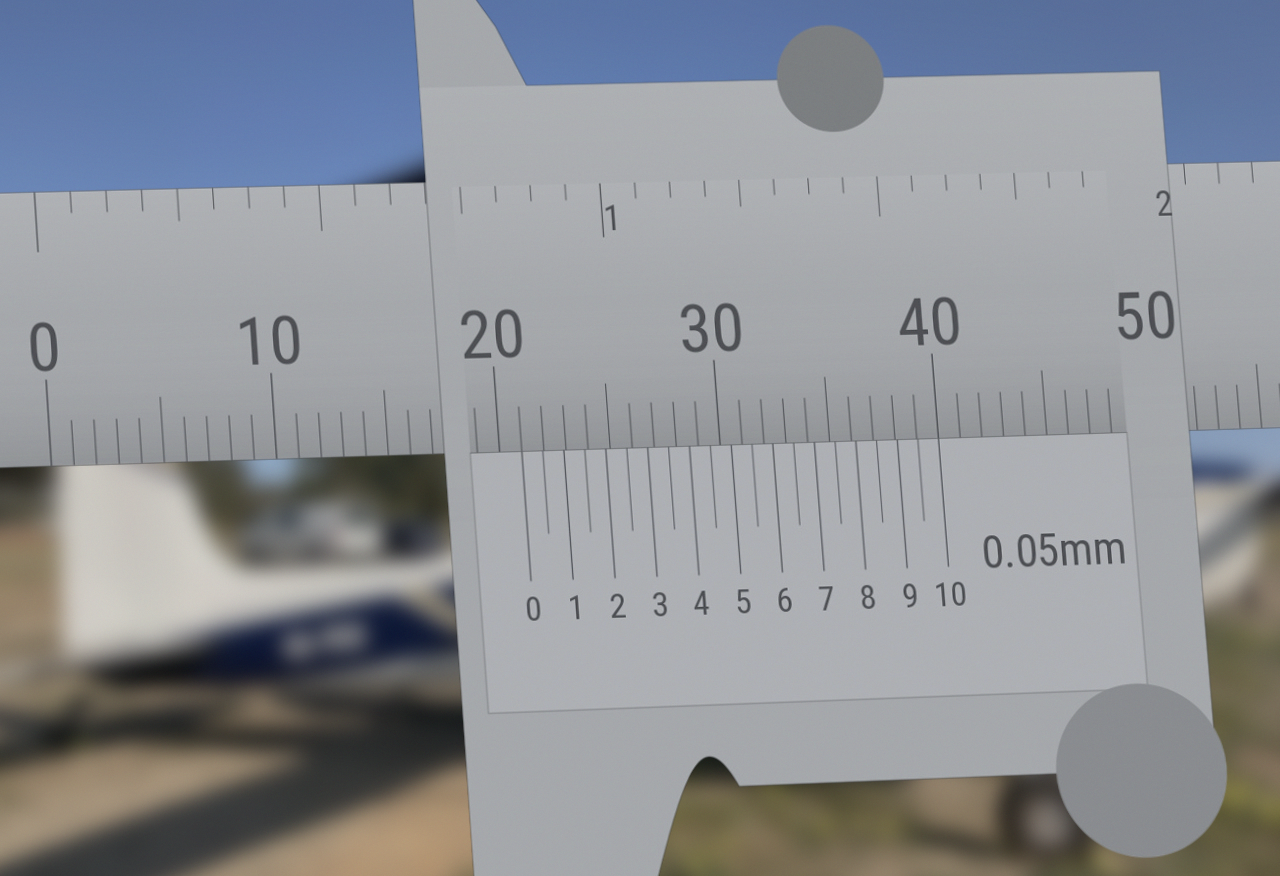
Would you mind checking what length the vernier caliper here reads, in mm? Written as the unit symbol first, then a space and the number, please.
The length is mm 21.0
